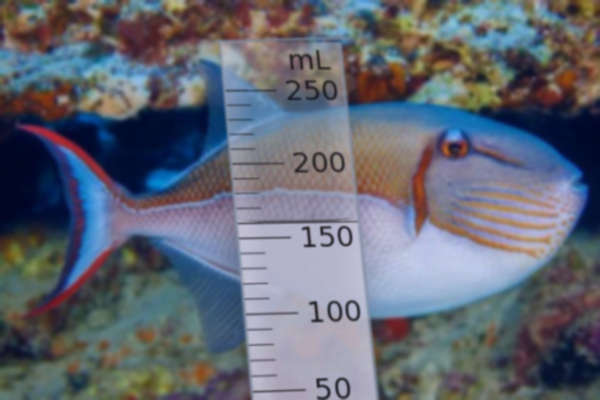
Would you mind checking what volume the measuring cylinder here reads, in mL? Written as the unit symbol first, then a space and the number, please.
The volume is mL 160
